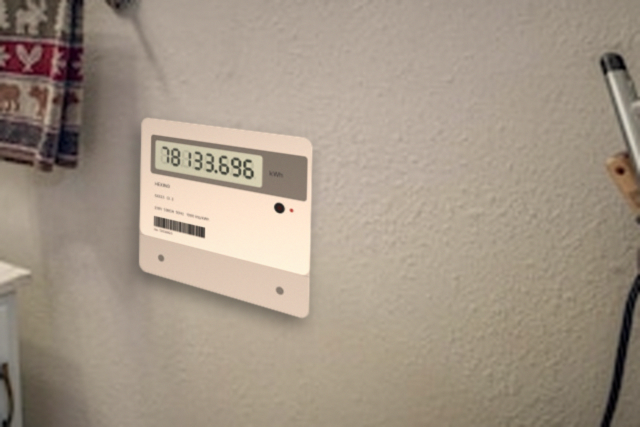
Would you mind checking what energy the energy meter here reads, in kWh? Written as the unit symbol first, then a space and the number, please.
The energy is kWh 78133.696
